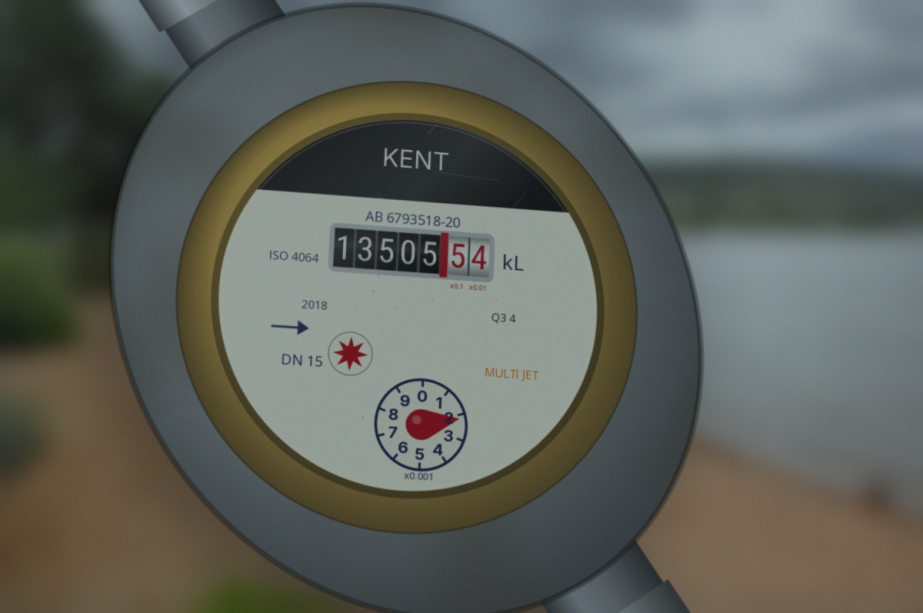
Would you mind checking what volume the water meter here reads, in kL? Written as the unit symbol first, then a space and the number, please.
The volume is kL 13505.542
